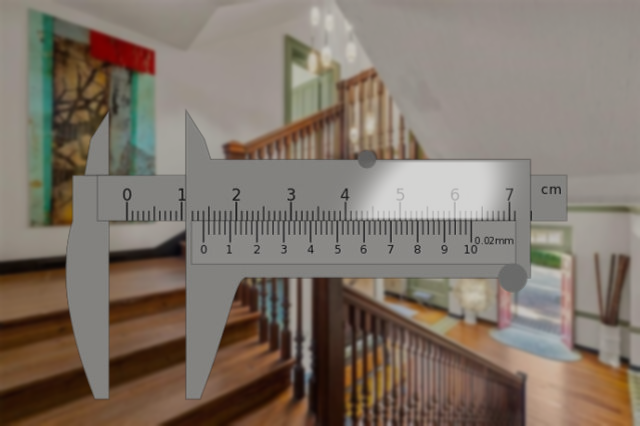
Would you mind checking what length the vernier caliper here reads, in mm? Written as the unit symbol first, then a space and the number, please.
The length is mm 14.0
